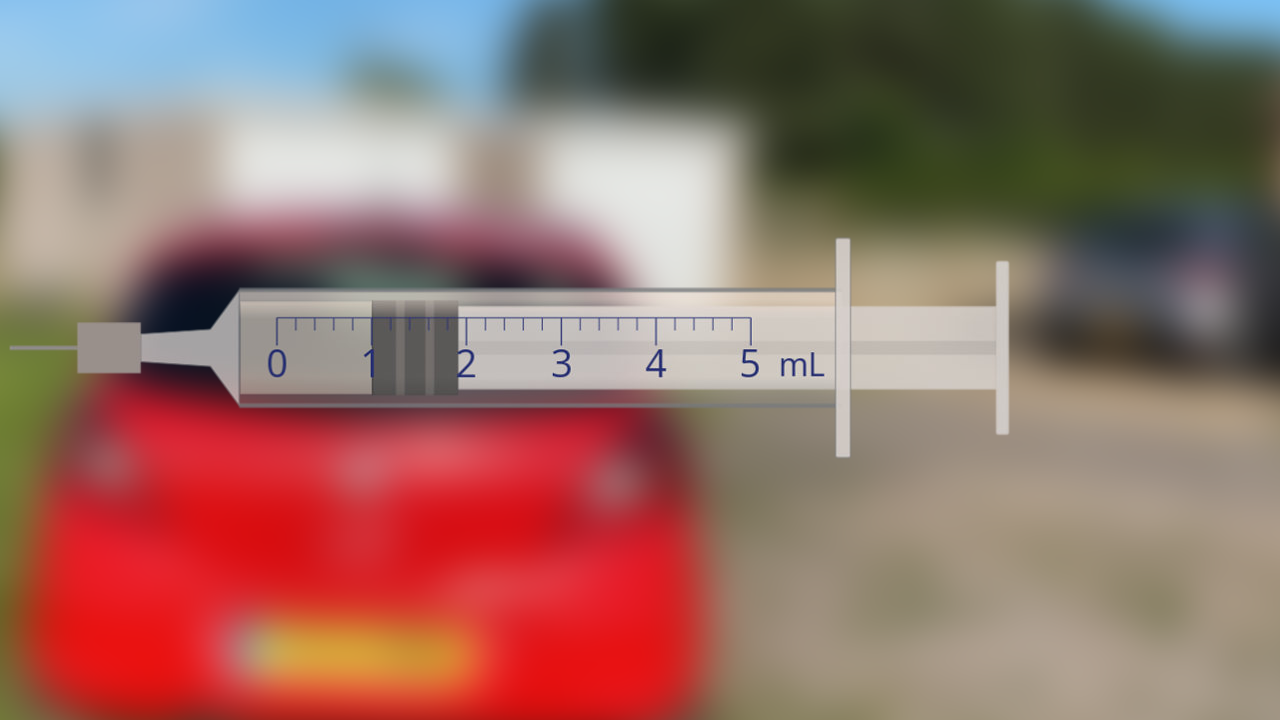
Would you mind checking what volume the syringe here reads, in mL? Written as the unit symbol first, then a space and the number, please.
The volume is mL 1
